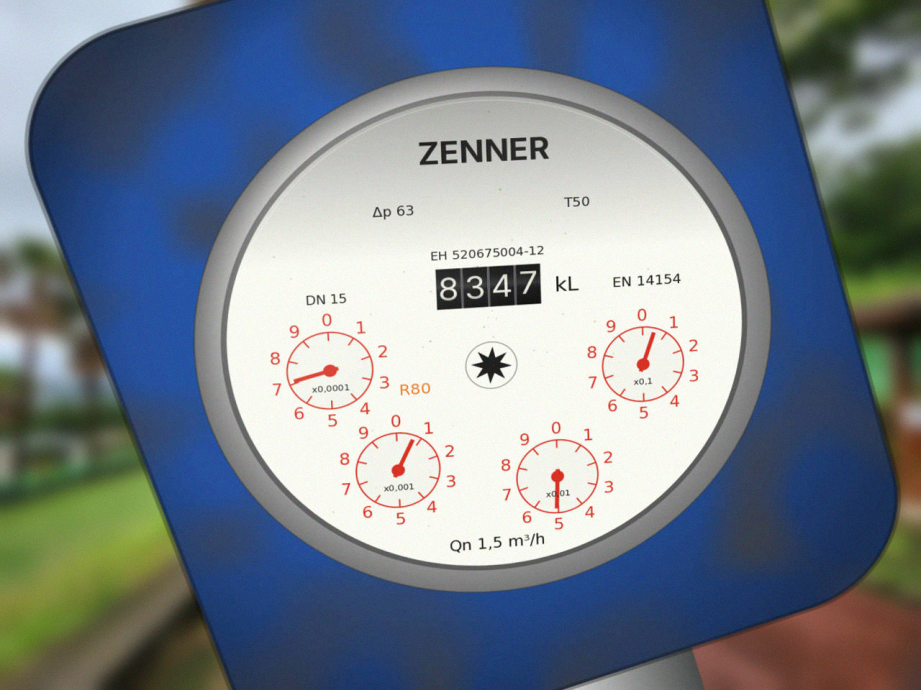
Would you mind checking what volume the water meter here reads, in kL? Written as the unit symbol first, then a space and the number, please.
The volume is kL 8347.0507
